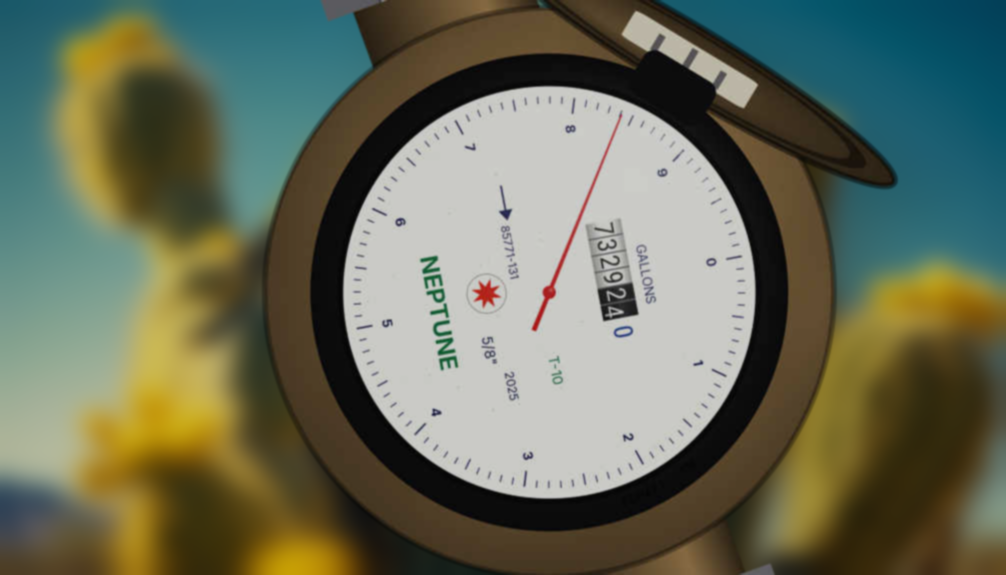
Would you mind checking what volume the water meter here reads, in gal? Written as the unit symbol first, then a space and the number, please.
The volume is gal 7329238.4
